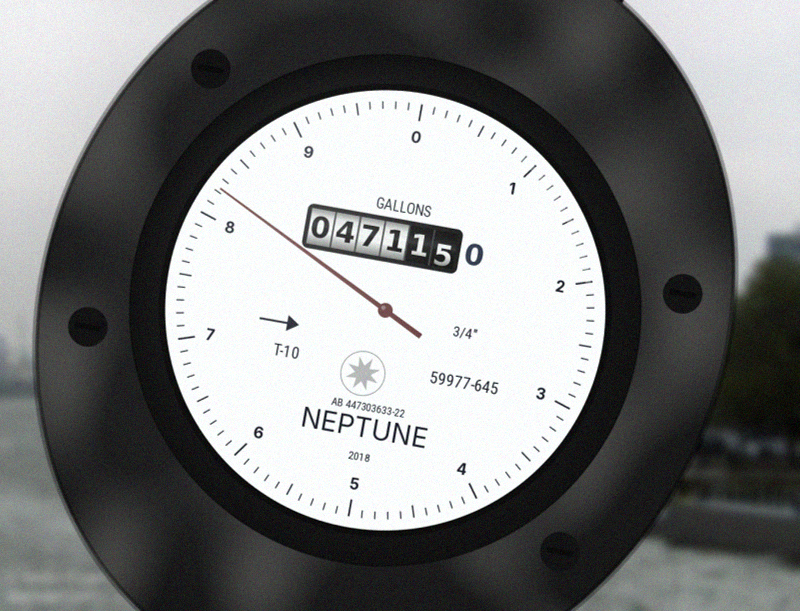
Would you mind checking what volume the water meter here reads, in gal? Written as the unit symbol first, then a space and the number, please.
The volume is gal 471148.2
